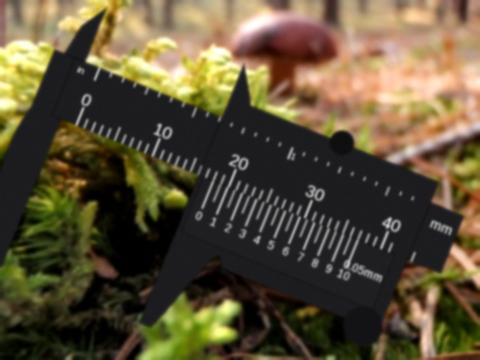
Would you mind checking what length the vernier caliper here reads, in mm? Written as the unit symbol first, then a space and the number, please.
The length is mm 18.0
